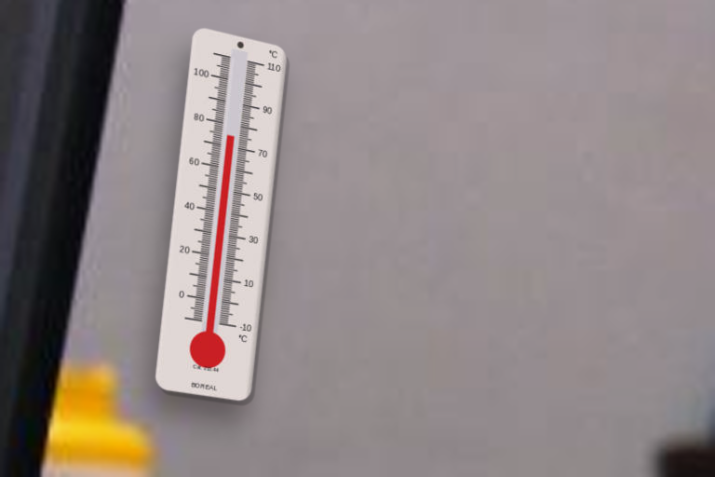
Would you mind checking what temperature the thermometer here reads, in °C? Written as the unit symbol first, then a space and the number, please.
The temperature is °C 75
